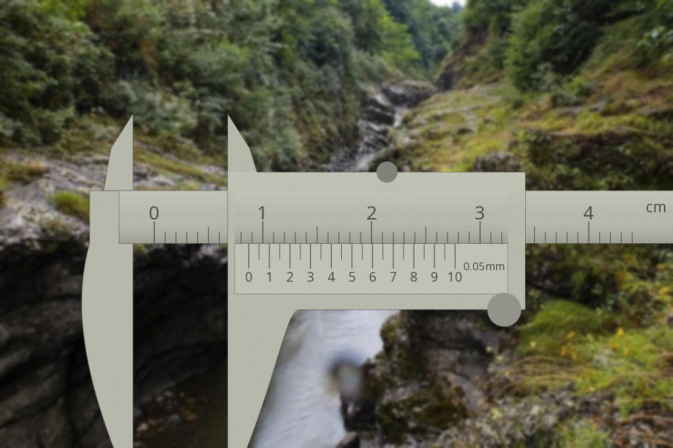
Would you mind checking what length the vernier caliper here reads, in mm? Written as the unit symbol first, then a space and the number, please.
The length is mm 8.7
